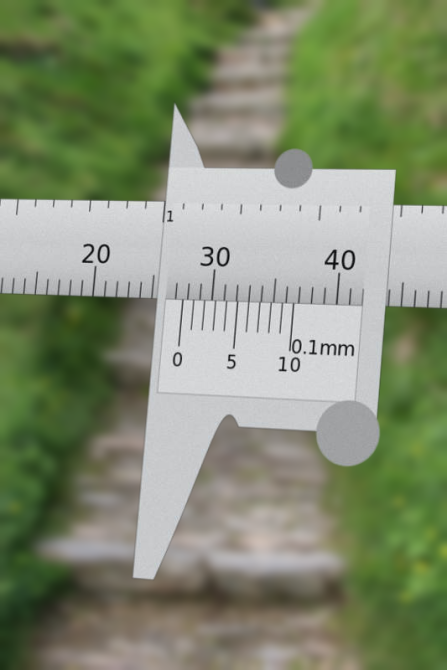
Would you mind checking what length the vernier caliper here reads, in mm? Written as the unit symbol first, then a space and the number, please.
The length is mm 27.6
